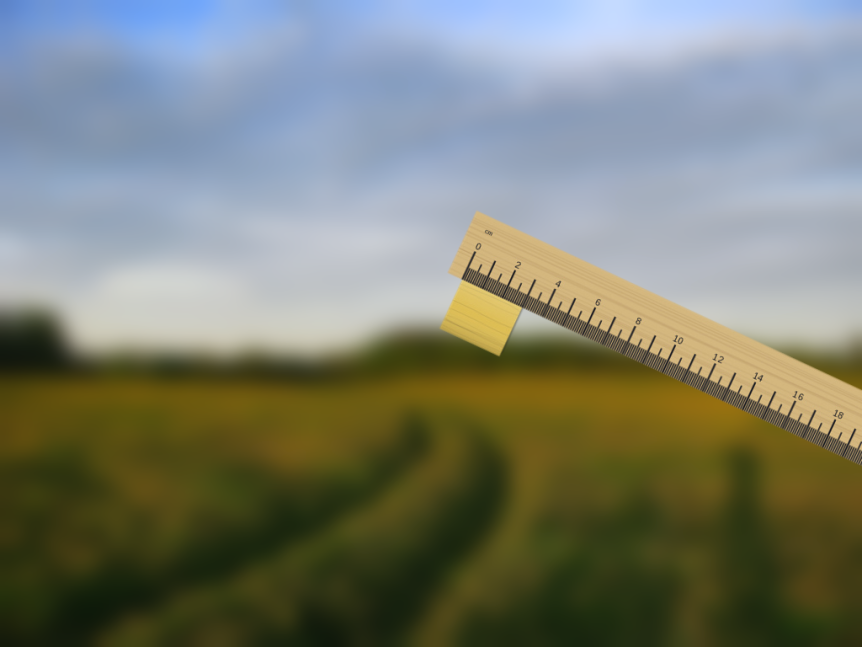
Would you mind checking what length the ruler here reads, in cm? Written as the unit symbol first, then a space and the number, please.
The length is cm 3
